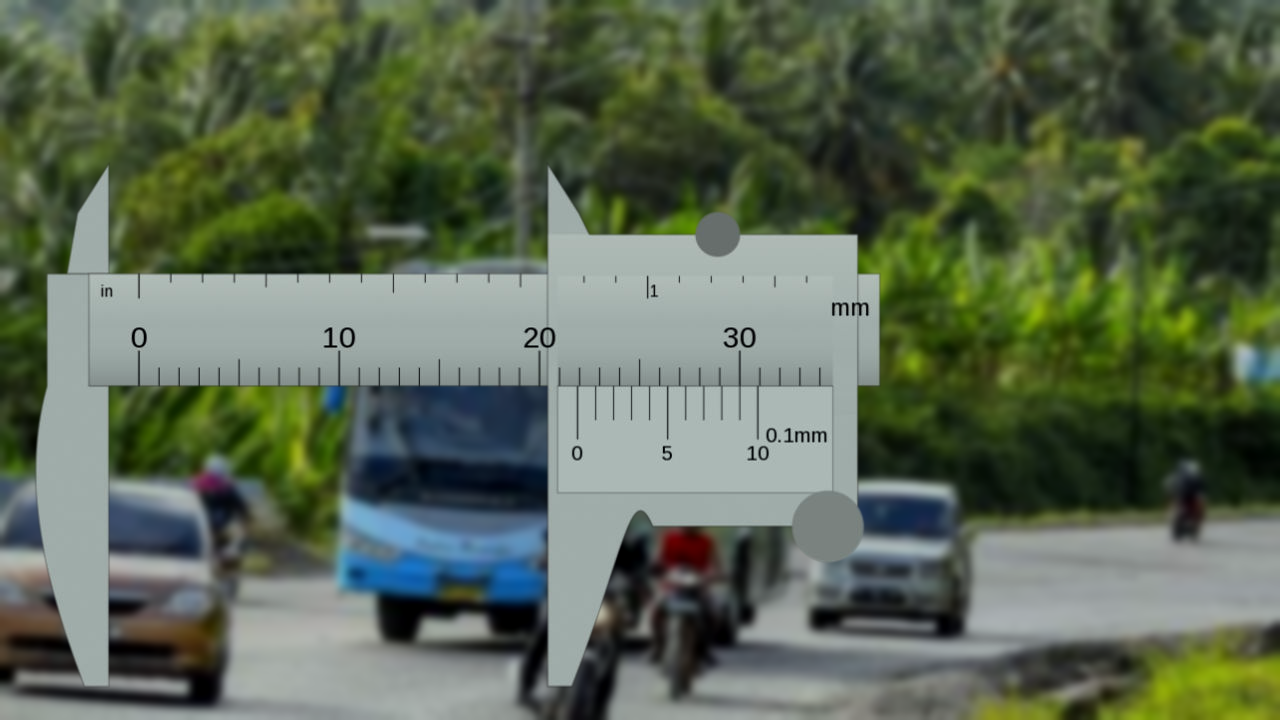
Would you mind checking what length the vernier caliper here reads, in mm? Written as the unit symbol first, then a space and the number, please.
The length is mm 21.9
